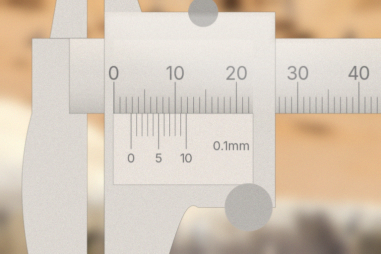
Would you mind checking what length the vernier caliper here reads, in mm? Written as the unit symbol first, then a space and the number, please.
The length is mm 2.8
